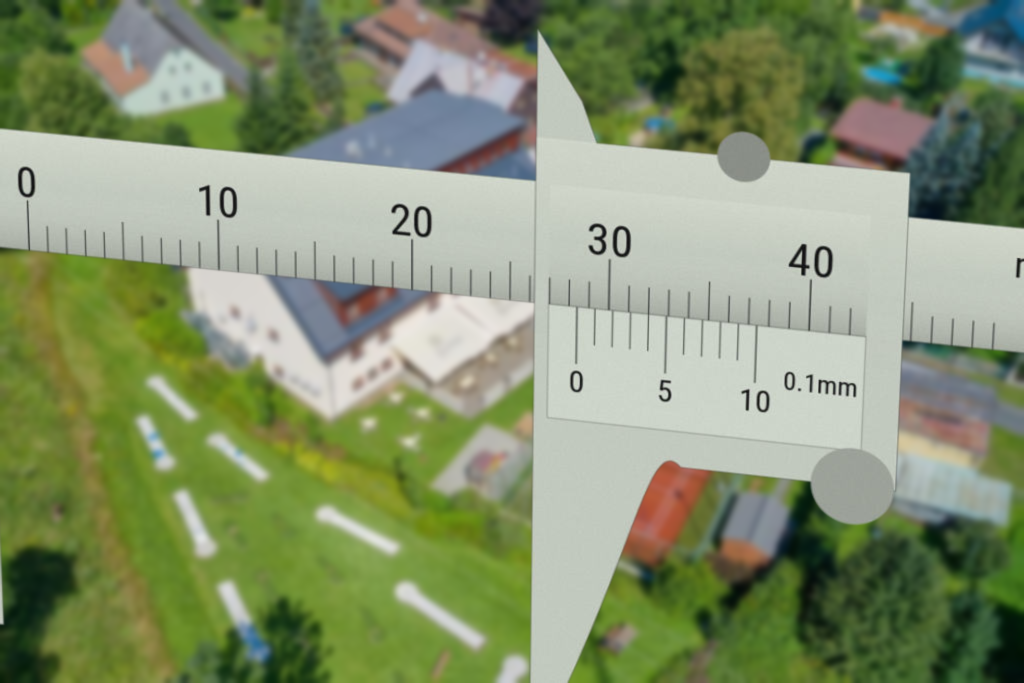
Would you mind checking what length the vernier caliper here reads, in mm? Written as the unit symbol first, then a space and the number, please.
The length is mm 28.4
